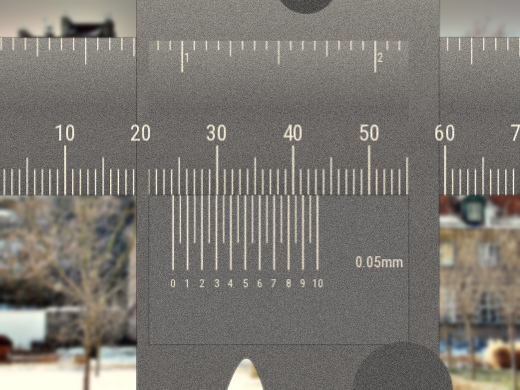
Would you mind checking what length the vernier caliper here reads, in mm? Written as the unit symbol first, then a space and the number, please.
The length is mm 24.2
